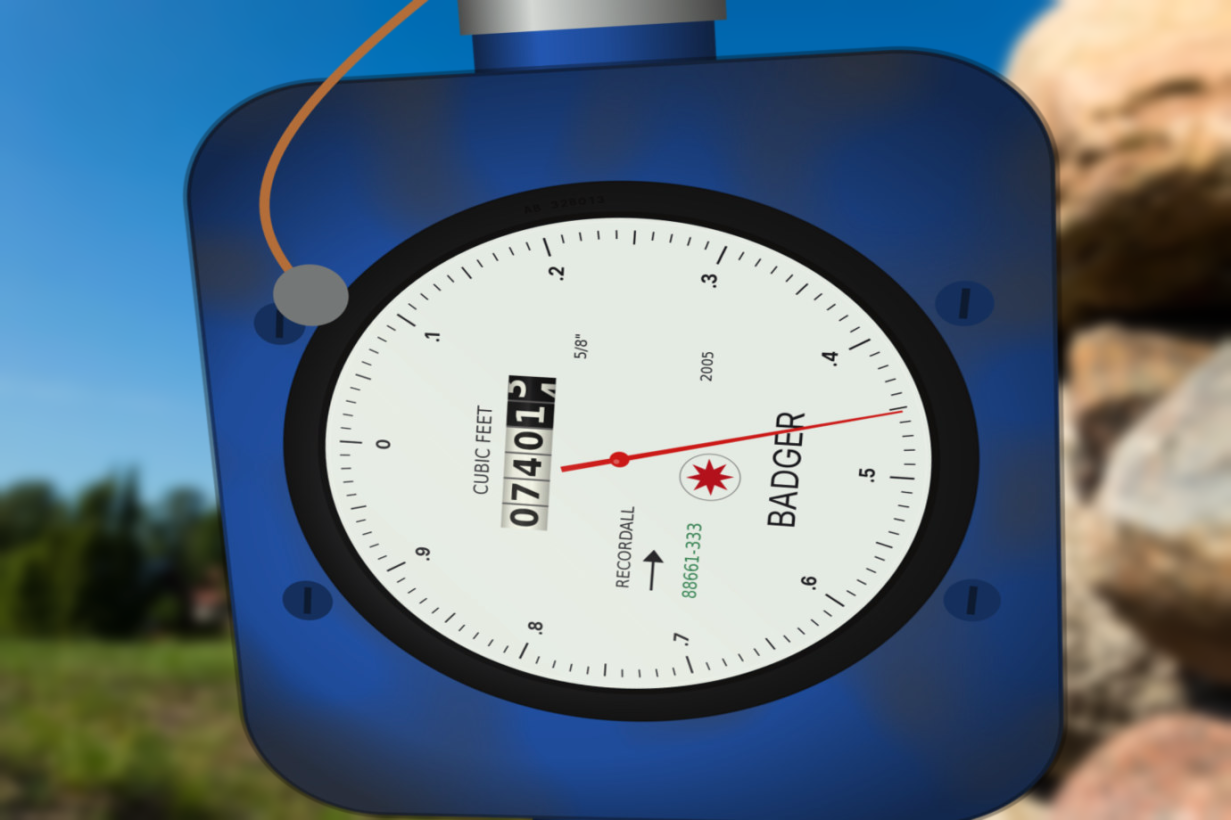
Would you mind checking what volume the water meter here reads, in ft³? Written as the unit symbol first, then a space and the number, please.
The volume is ft³ 74013.45
